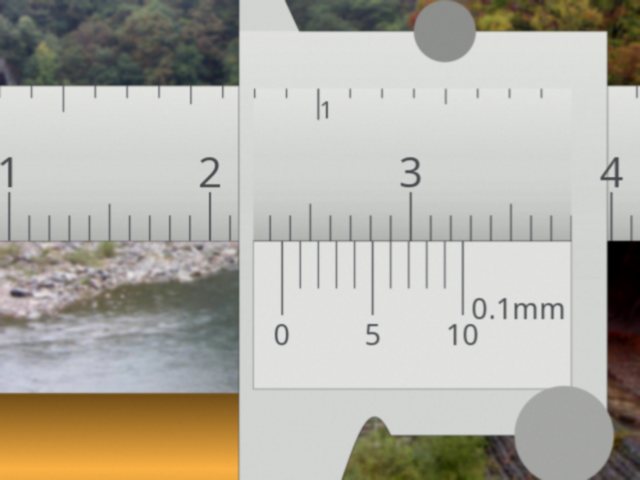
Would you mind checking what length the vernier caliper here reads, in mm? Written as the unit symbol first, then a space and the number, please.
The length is mm 23.6
